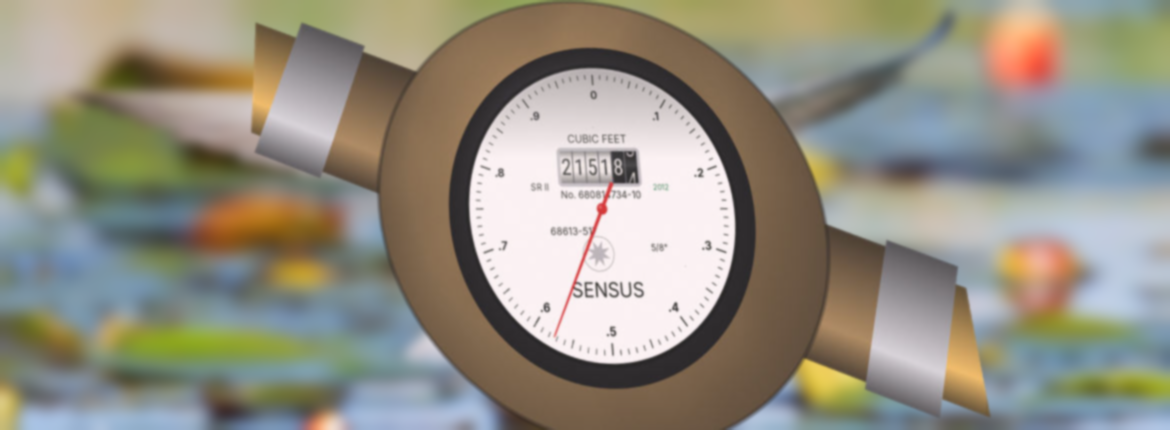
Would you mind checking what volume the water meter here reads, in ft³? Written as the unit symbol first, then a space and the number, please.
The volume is ft³ 215183.57
